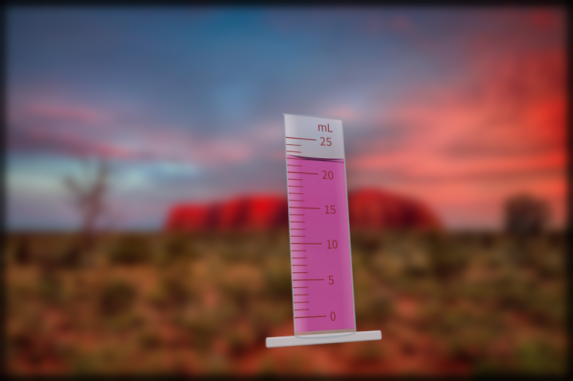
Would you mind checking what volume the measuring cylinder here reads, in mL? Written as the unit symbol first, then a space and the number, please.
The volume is mL 22
